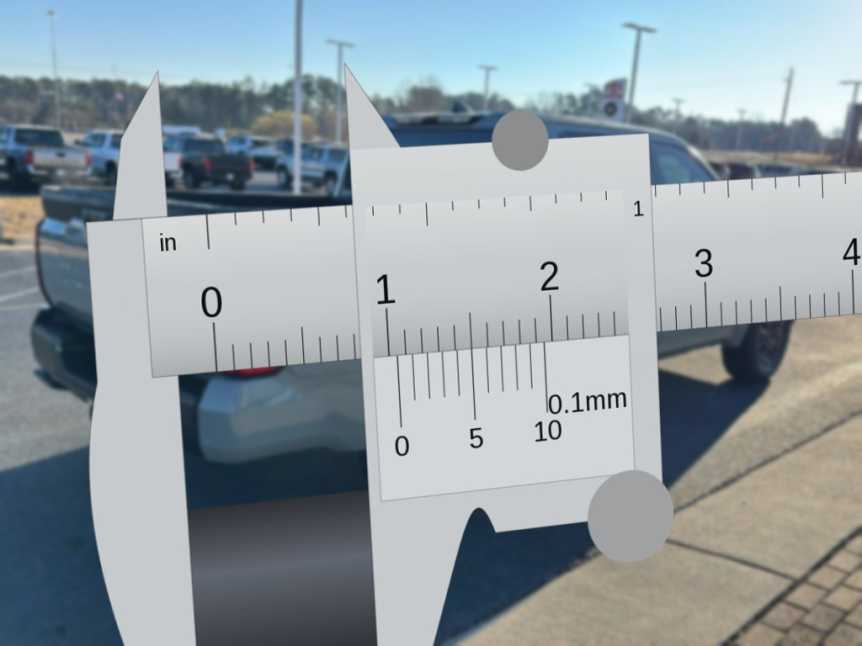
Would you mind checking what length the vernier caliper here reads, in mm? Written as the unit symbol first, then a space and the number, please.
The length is mm 10.5
